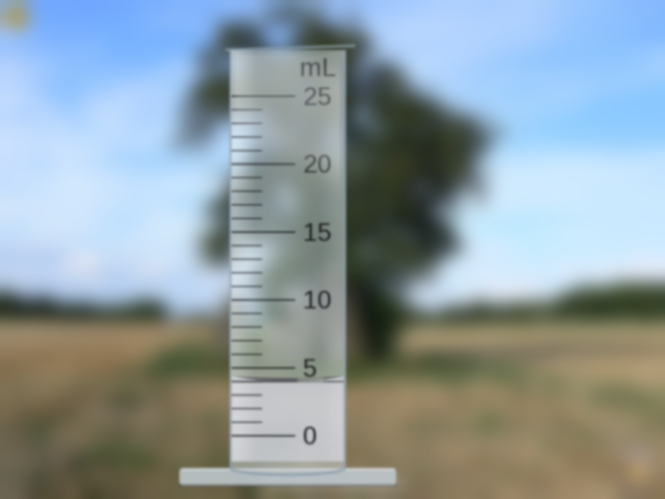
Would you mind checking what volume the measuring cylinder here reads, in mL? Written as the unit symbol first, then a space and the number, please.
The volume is mL 4
